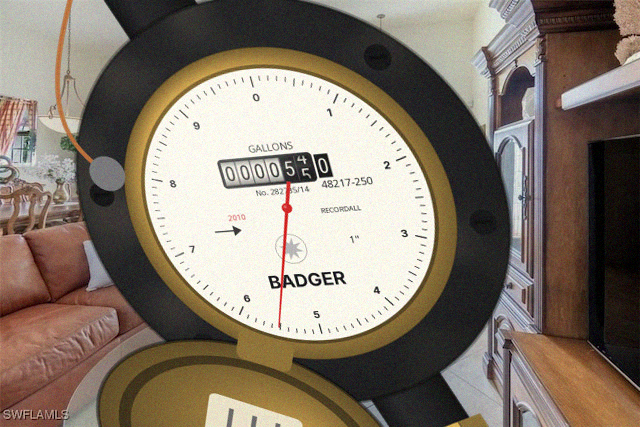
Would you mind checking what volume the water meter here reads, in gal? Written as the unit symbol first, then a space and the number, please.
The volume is gal 545.5
